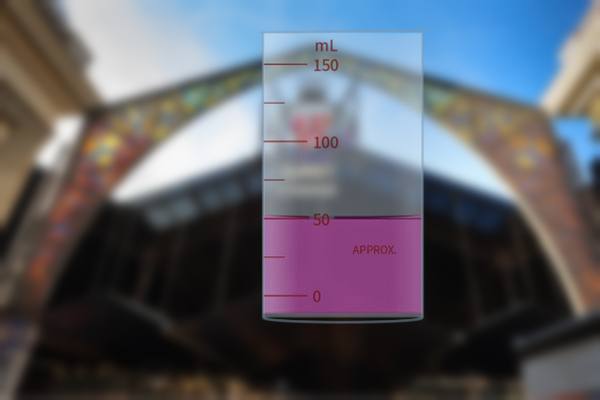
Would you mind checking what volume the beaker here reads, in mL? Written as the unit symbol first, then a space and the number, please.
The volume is mL 50
